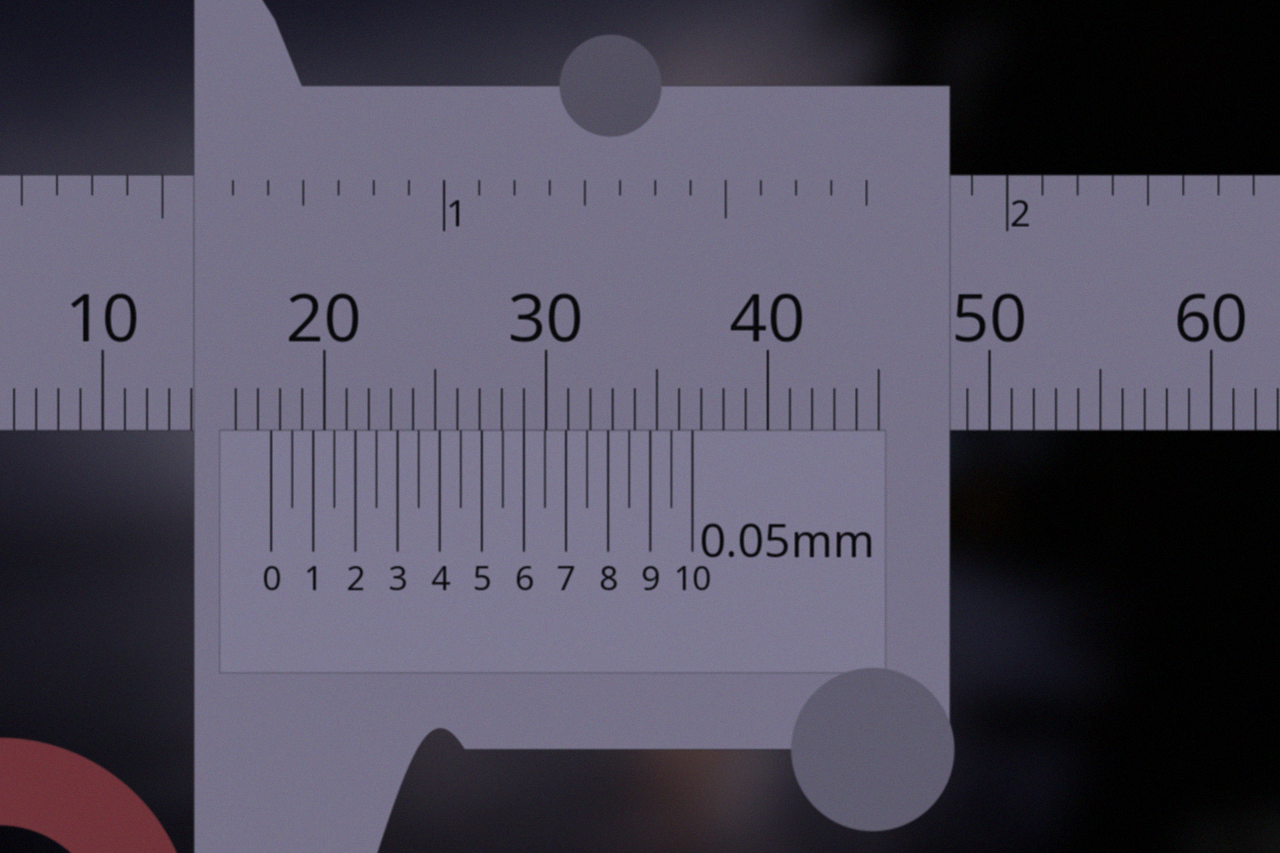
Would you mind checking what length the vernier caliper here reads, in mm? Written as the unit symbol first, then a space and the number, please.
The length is mm 17.6
